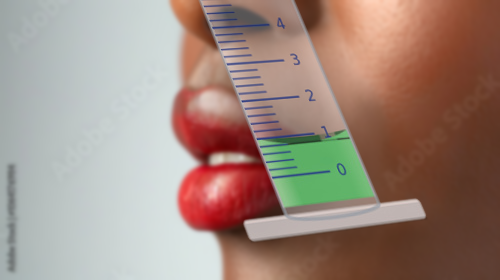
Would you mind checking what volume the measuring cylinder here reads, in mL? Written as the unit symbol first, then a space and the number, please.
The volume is mL 0.8
